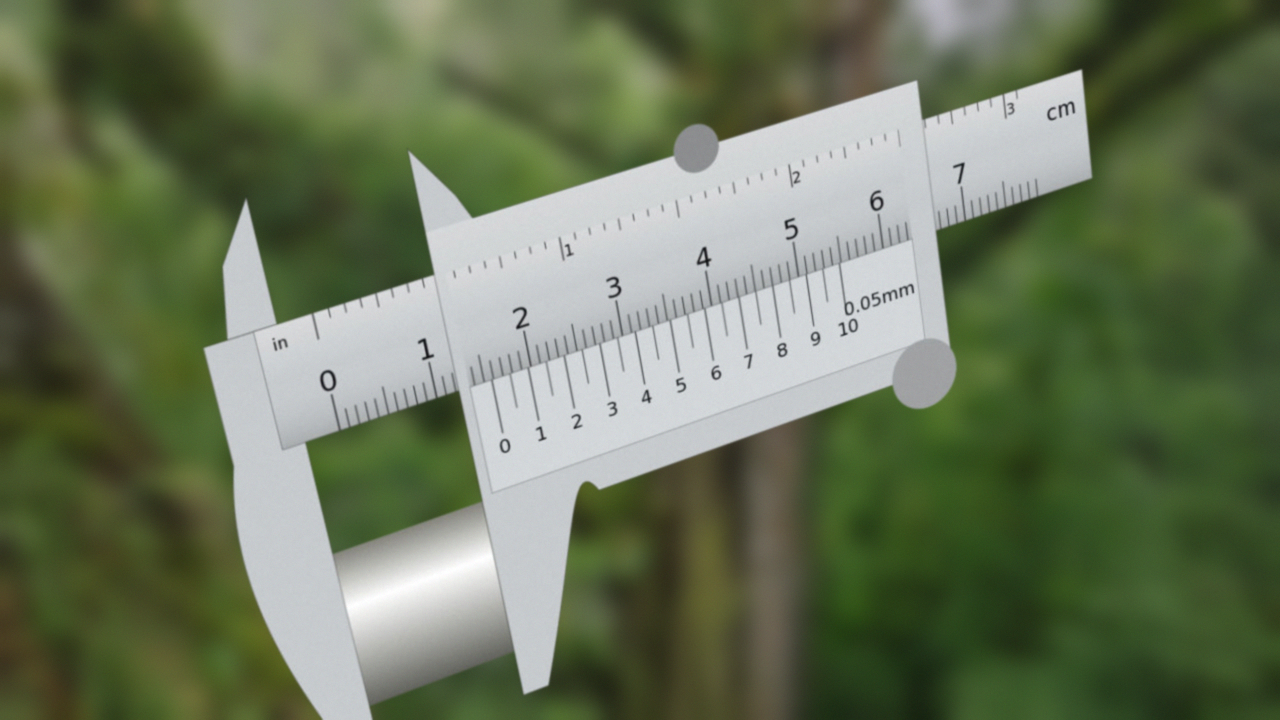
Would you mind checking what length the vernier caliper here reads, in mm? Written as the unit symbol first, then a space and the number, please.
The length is mm 15.8
